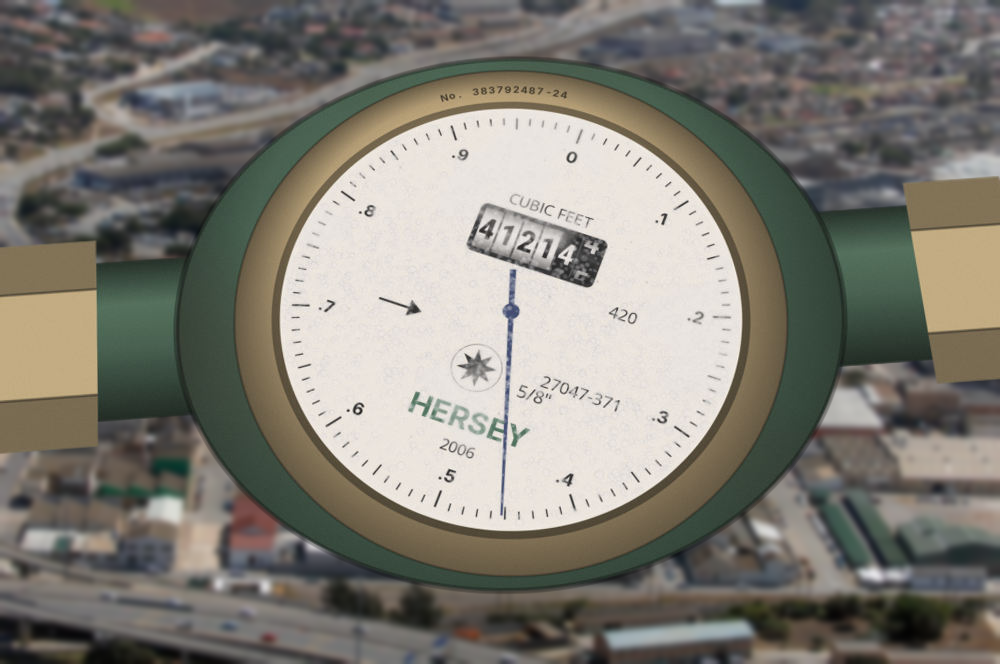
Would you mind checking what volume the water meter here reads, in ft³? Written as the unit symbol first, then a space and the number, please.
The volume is ft³ 412144.45
